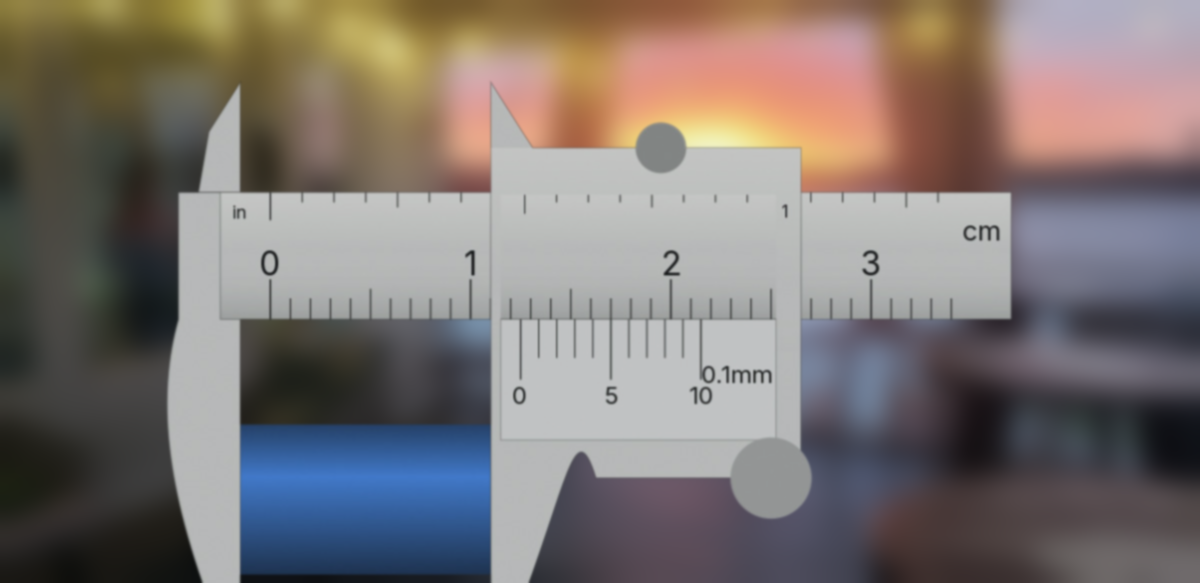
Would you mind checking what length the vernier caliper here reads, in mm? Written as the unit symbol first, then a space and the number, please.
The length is mm 12.5
